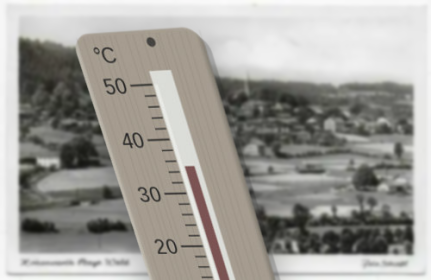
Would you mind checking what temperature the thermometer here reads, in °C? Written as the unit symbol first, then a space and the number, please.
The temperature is °C 35
